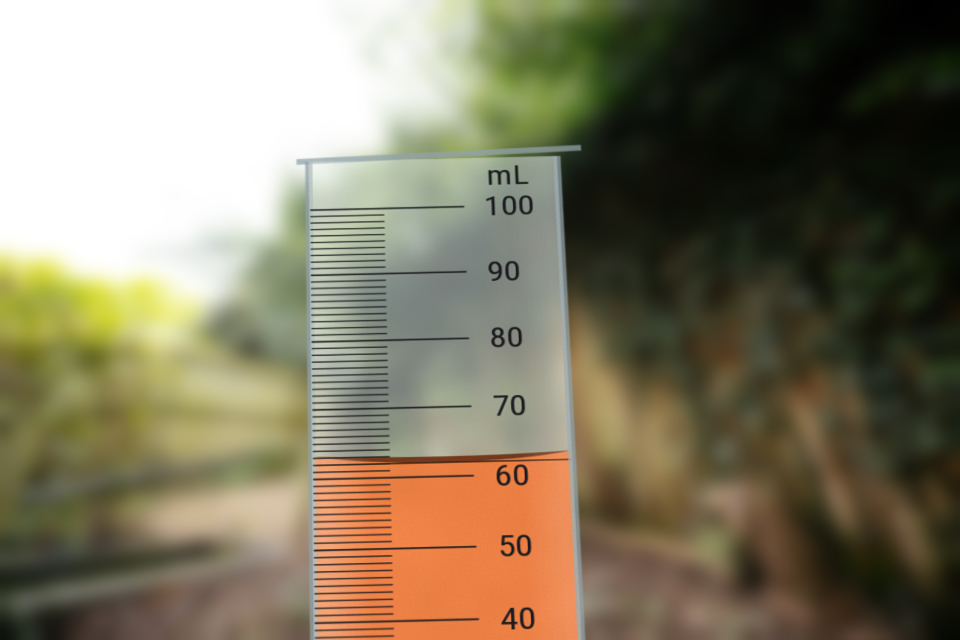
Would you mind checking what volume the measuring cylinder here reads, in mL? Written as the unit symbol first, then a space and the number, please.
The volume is mL 62
